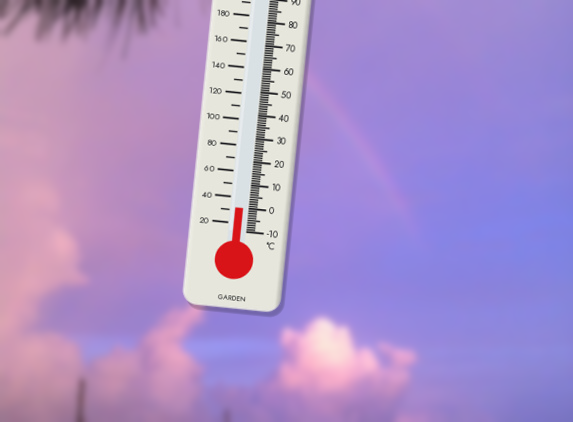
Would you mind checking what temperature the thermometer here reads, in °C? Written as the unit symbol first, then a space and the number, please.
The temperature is °C 0
